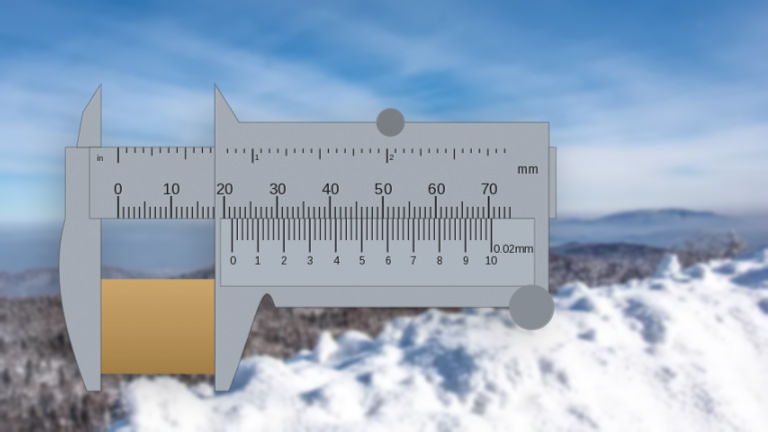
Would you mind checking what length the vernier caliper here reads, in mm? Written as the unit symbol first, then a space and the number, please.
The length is mm 21.5
